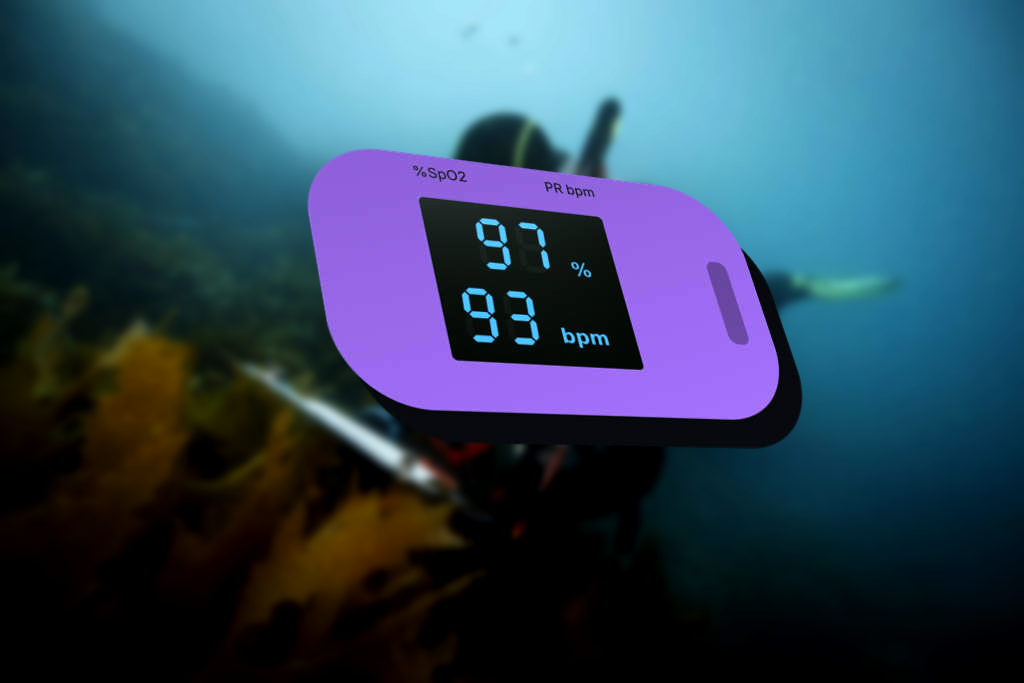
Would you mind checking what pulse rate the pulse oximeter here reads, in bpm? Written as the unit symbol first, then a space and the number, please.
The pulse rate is bpm 93
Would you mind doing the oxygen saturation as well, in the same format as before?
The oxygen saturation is % 97
